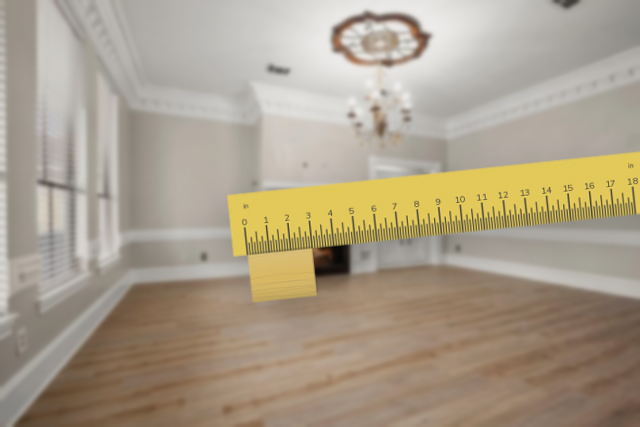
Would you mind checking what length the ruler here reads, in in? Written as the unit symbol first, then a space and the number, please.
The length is in 3
